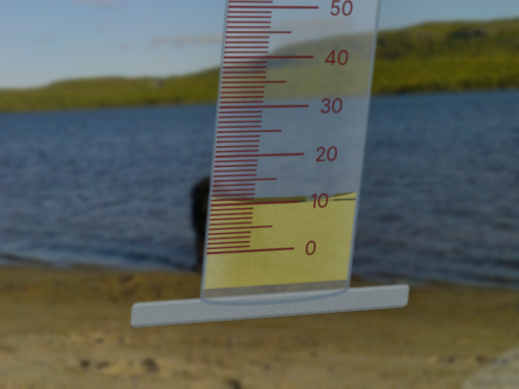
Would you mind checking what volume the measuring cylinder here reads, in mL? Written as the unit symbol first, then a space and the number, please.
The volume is mL 10
